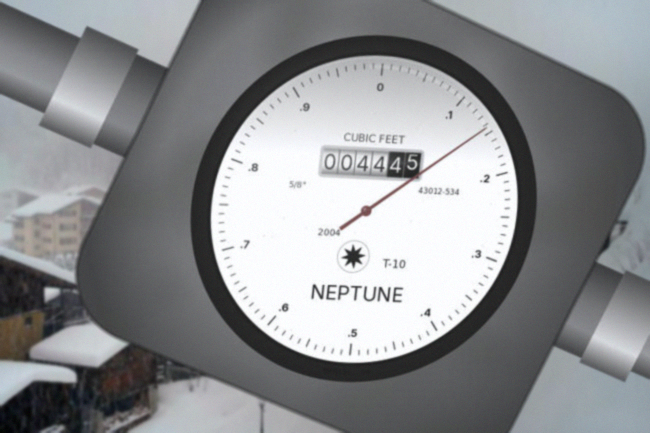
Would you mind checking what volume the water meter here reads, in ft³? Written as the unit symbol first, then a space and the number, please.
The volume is ft³ 4445.14
